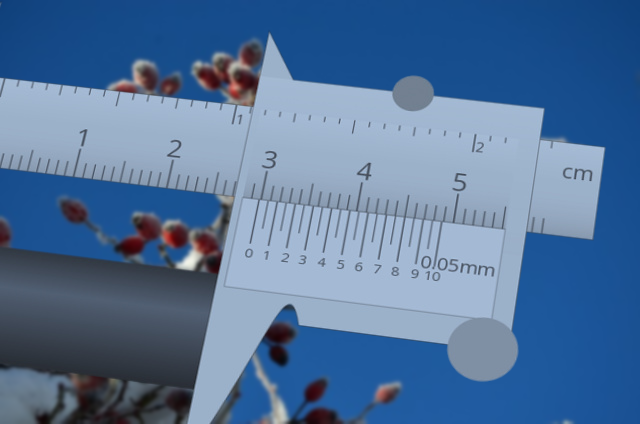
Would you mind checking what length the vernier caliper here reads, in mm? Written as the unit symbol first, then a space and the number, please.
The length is mm 29.8
